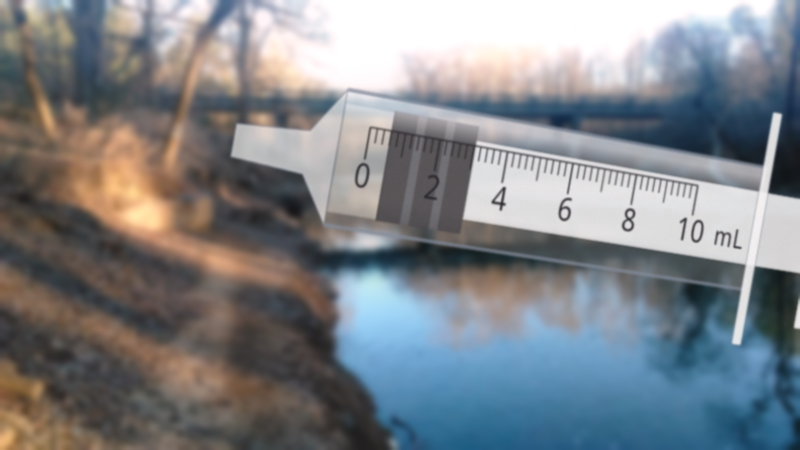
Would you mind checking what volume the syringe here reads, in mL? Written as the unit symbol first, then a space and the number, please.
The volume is mL 0.6
